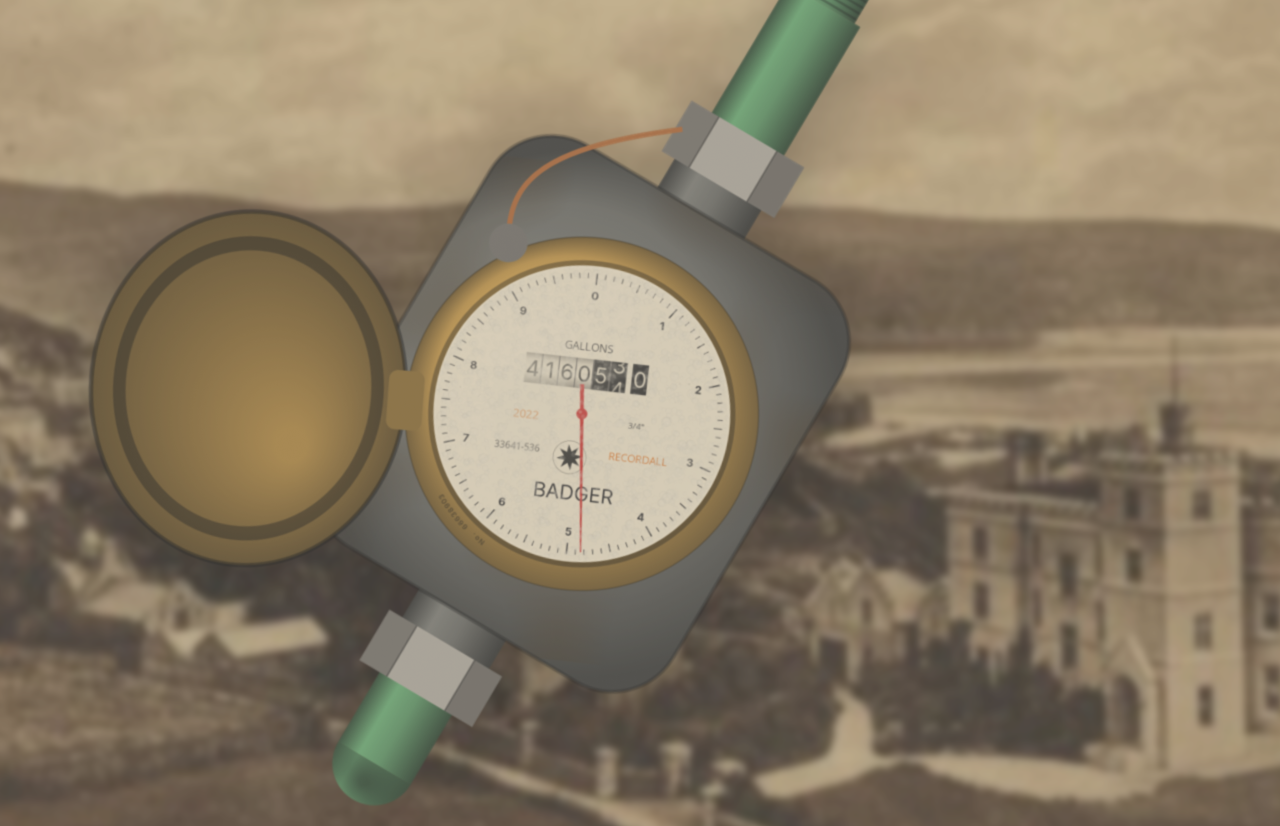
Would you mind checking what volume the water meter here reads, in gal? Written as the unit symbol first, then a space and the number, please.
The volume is gal 4160534.8
